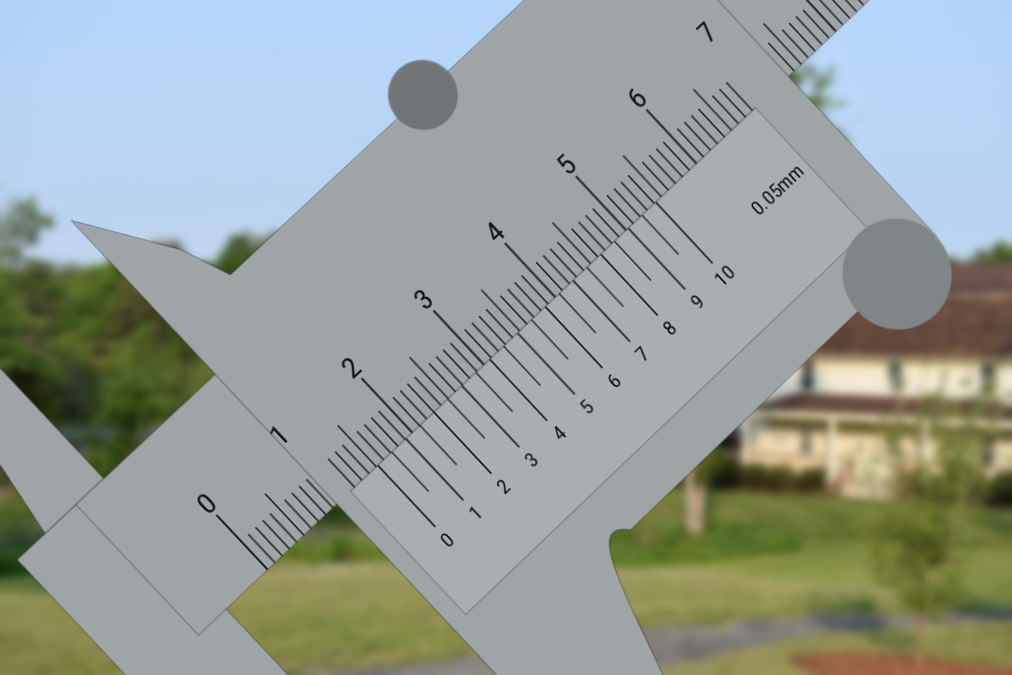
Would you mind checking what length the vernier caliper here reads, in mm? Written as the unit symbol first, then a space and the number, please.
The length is mm 15.2
